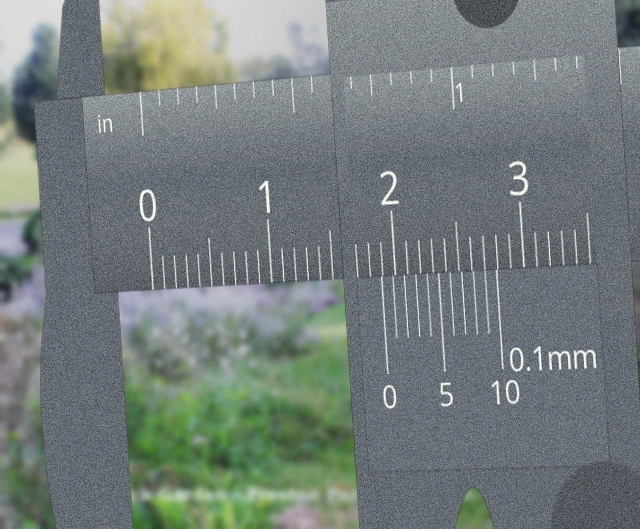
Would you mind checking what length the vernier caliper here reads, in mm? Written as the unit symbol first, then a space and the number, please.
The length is mm 18.9
